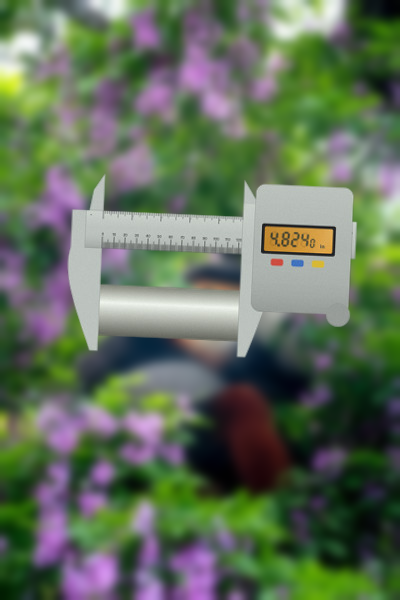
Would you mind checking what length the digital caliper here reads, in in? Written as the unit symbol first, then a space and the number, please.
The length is in 4.8240
